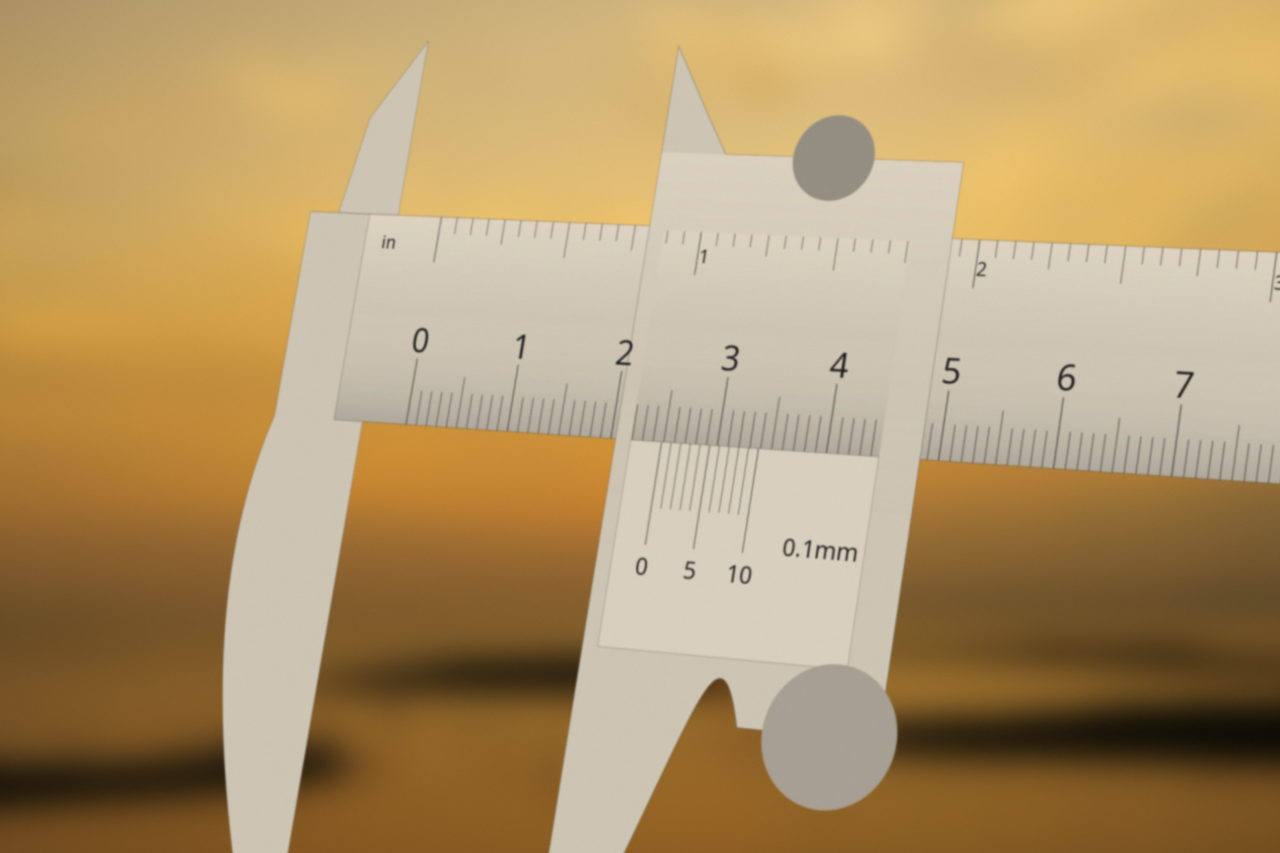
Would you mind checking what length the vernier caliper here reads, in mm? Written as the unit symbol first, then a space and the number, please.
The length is mm 24.8
